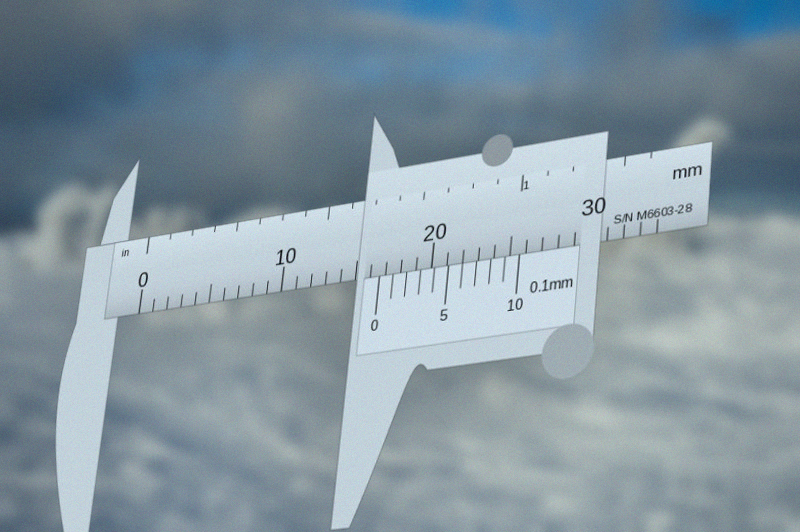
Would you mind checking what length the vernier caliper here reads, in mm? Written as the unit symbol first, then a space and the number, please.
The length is mm 16.6
